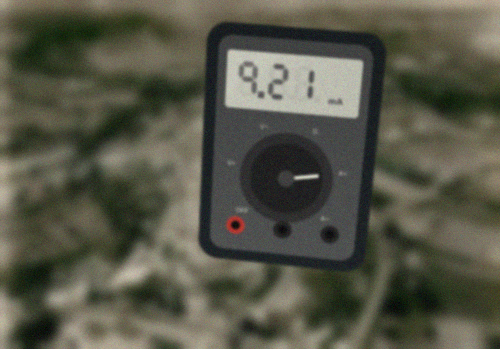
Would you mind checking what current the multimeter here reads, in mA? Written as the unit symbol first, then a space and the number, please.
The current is mA 9.21
